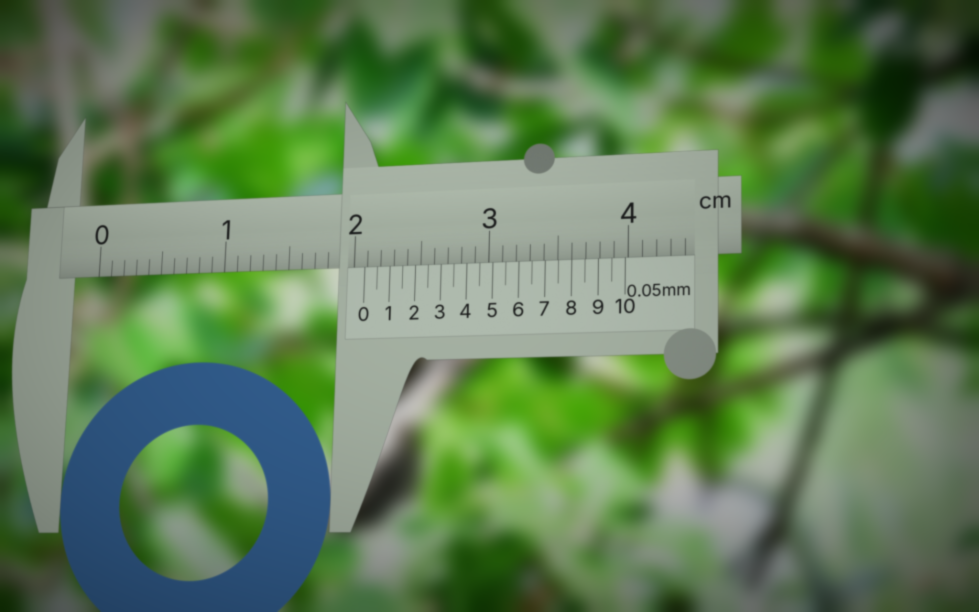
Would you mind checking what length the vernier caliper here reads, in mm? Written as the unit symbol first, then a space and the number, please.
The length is mm 20.8
